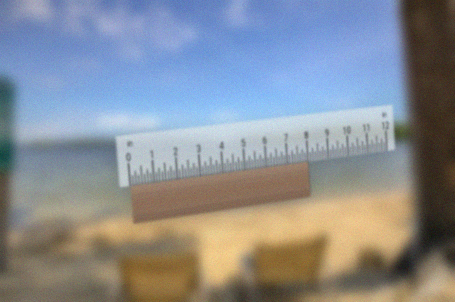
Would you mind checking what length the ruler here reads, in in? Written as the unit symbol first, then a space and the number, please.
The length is in 8
